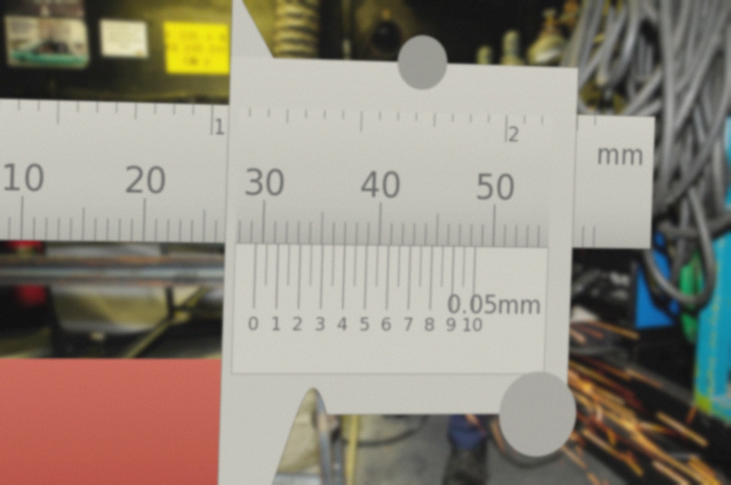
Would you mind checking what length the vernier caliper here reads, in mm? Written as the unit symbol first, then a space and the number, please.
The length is mm 29.4
